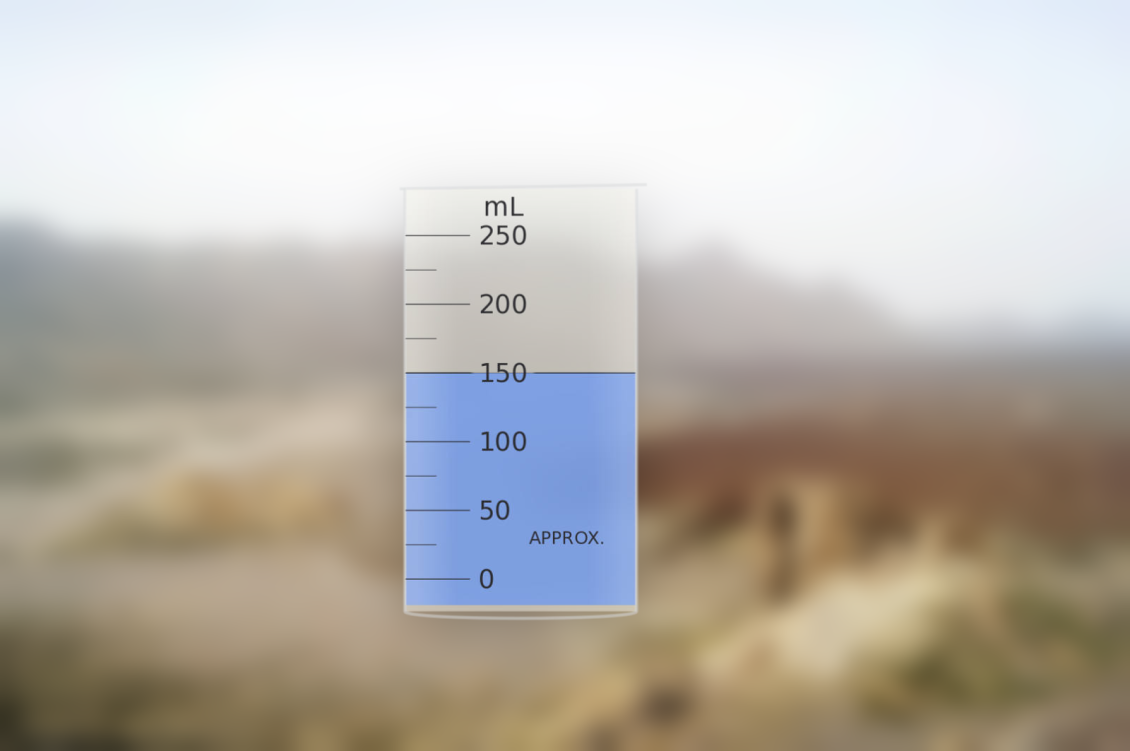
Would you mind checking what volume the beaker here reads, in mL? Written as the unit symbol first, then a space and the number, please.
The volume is mL 150
